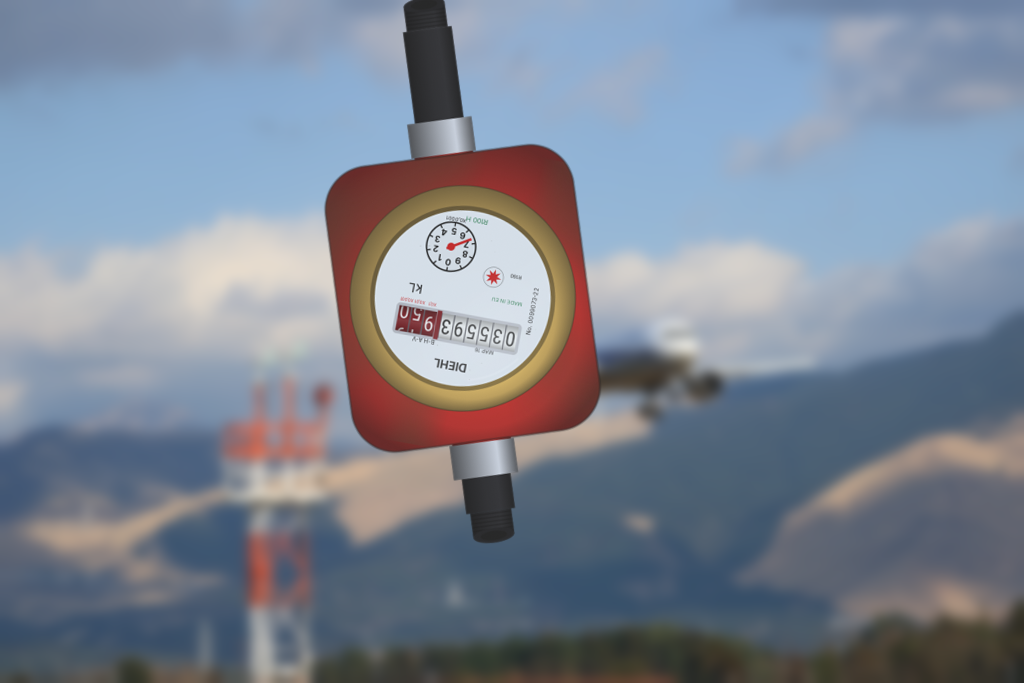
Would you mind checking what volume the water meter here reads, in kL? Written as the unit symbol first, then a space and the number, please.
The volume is kL 35593.9496
